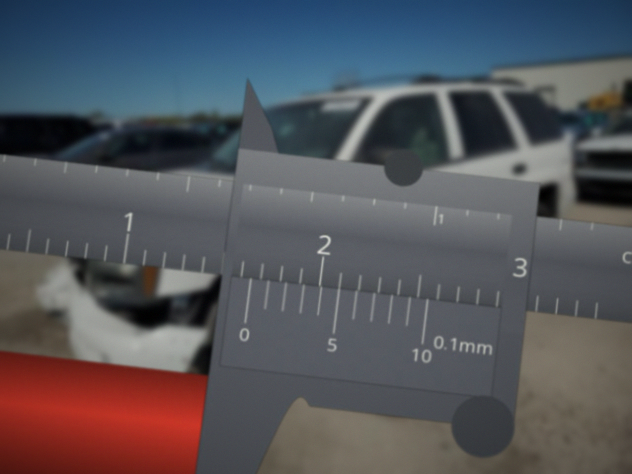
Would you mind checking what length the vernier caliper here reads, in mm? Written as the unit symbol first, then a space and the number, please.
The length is mm 16.5
